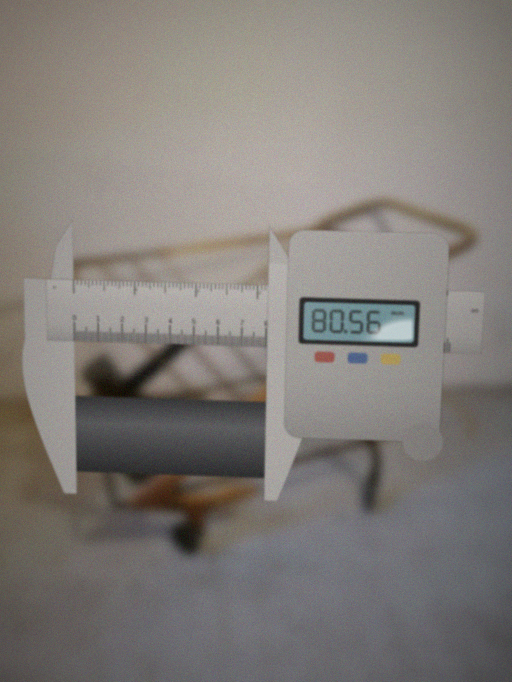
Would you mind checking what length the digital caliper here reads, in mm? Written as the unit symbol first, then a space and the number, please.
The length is mm 80.56
